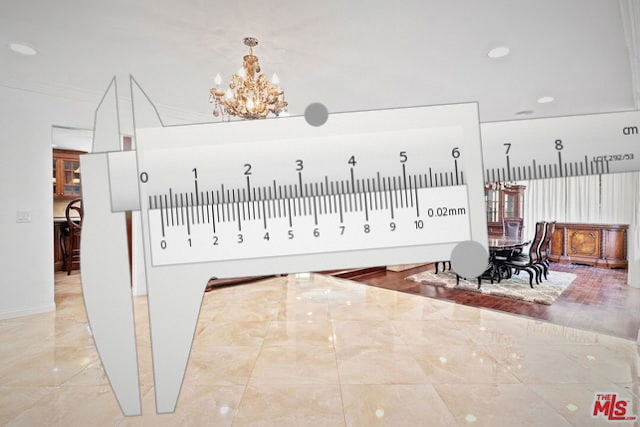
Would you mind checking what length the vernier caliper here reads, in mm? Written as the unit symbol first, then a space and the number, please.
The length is mm 3.0
